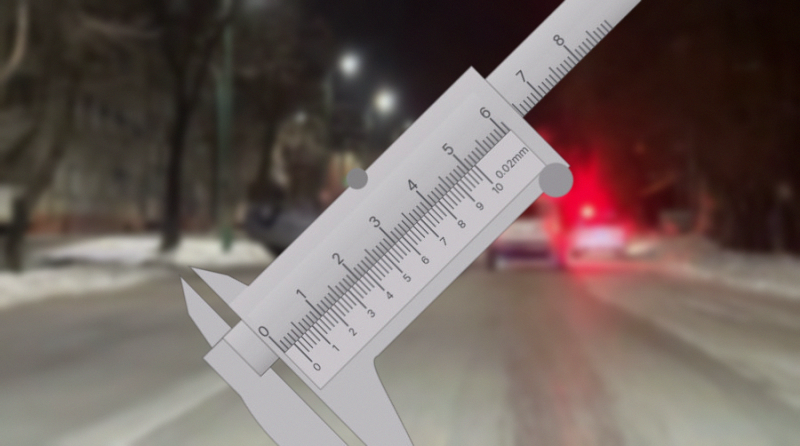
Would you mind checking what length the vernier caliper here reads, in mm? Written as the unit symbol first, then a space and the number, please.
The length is mm 2.5
